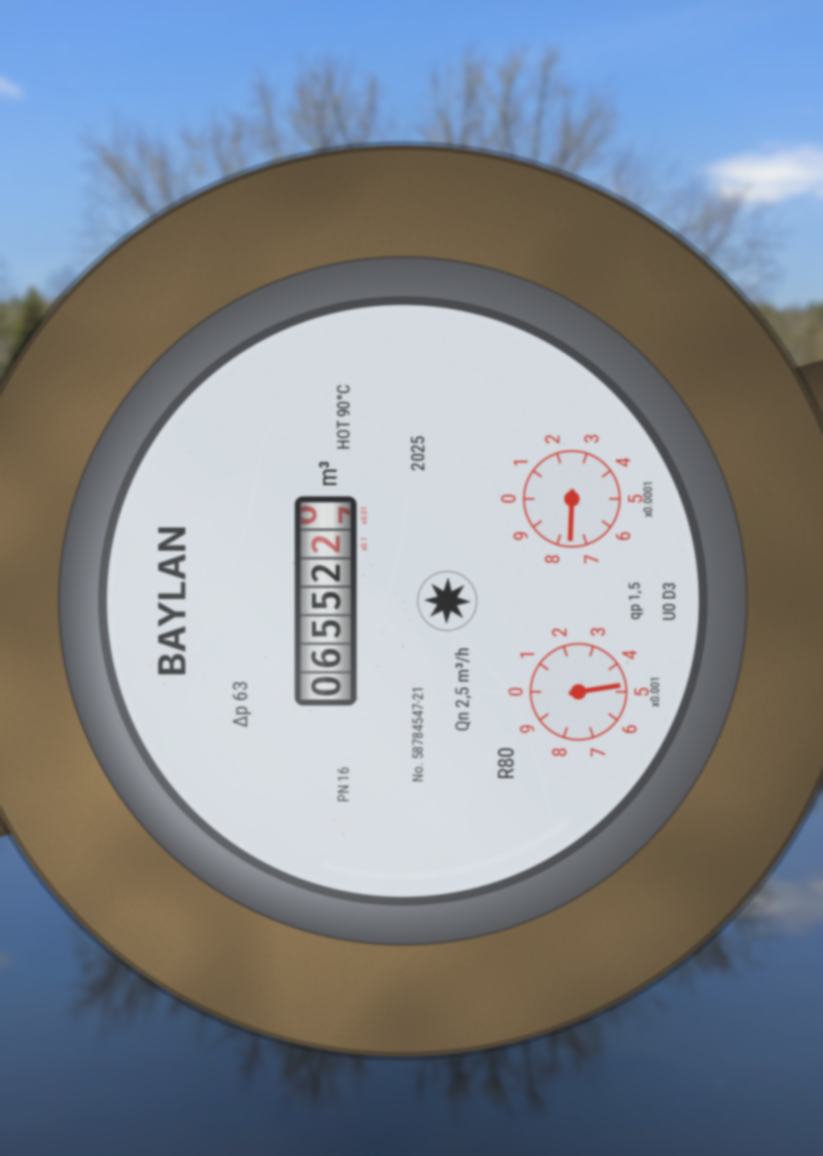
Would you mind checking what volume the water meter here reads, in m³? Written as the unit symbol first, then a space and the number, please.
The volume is m³ 6552.2647
